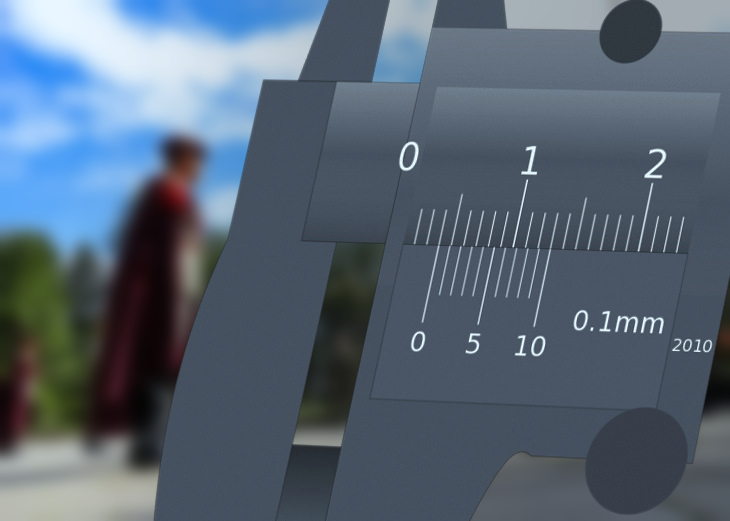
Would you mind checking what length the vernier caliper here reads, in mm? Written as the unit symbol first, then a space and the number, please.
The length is mm 4.0
